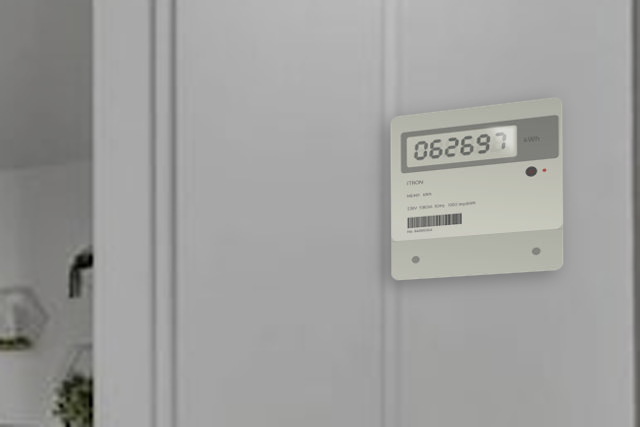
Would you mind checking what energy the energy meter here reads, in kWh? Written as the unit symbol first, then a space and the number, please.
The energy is kWh 62697
